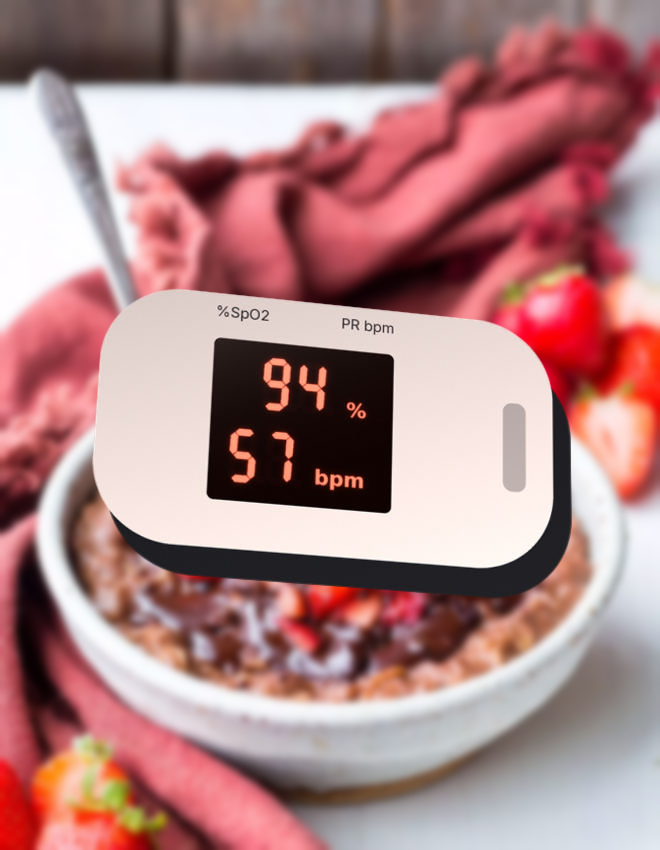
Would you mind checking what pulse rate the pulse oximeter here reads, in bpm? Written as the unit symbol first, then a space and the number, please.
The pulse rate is bpm 57
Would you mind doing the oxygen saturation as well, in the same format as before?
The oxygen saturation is % 94
